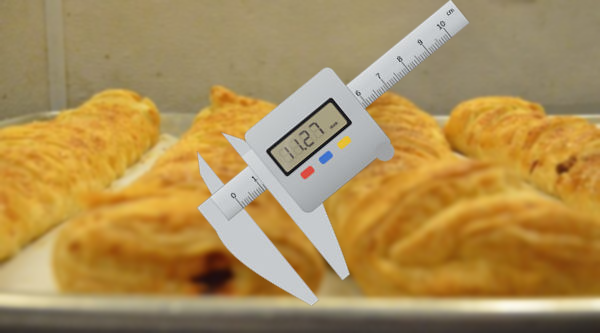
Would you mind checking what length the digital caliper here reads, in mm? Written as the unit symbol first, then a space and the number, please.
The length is mm 11.27
